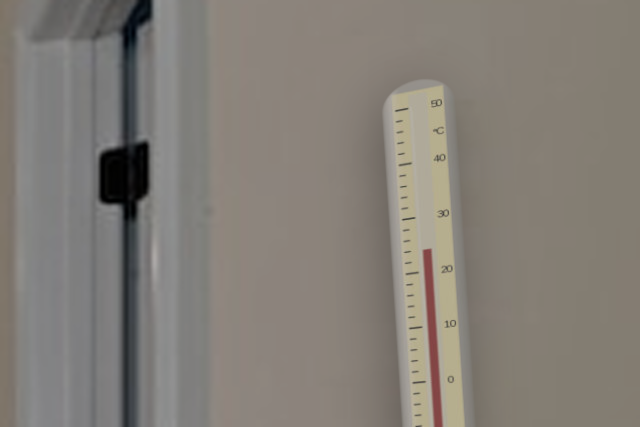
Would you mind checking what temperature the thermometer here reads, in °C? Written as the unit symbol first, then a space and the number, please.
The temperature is °C 24
